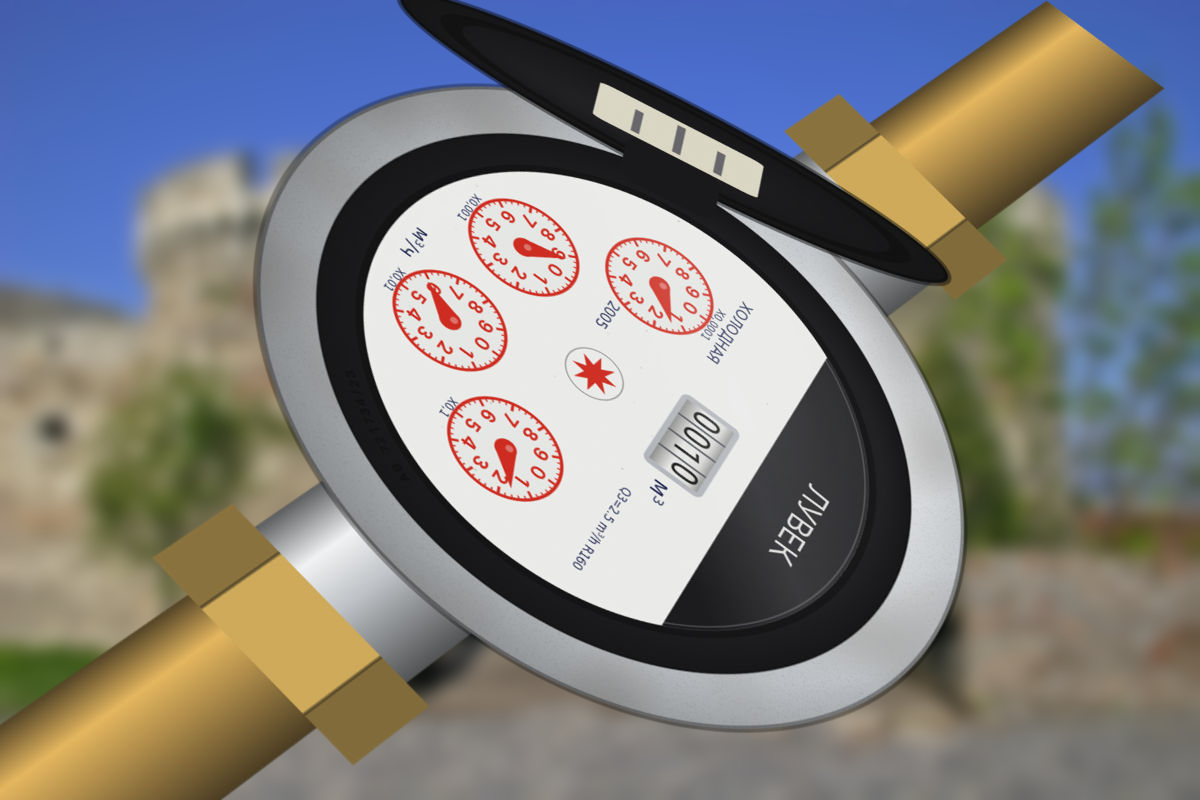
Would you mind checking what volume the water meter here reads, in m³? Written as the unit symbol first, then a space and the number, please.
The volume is m³ 10.1591
